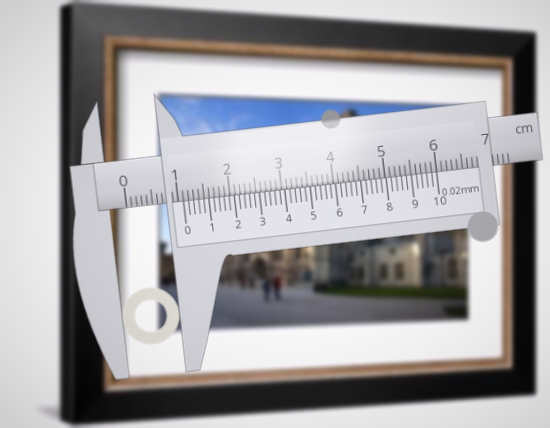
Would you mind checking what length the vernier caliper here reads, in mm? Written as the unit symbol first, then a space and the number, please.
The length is mm 11.0
